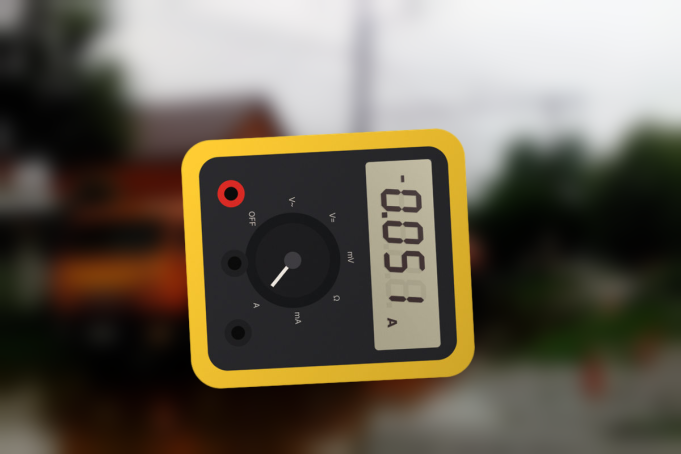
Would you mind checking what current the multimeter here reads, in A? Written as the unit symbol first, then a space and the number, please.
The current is A -0.051
